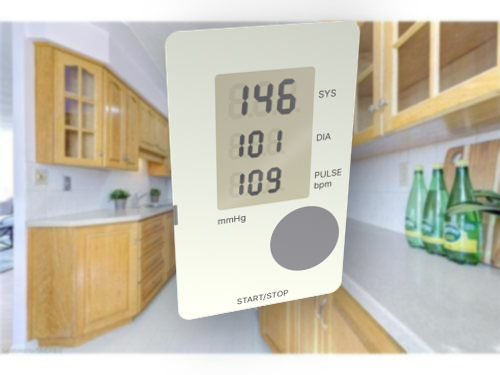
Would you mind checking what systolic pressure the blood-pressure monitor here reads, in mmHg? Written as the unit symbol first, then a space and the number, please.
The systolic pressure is mmHg 146
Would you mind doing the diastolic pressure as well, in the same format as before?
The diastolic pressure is mmHg 101
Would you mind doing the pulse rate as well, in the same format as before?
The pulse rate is bpm 109
